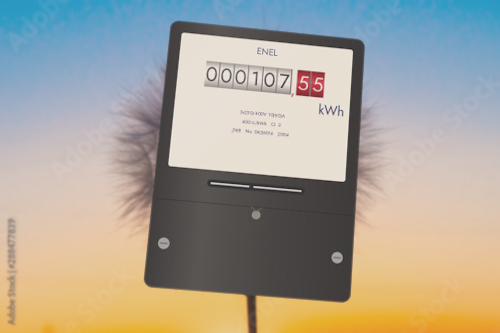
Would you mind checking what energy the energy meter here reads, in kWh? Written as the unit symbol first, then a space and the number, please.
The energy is kWh 107.55
